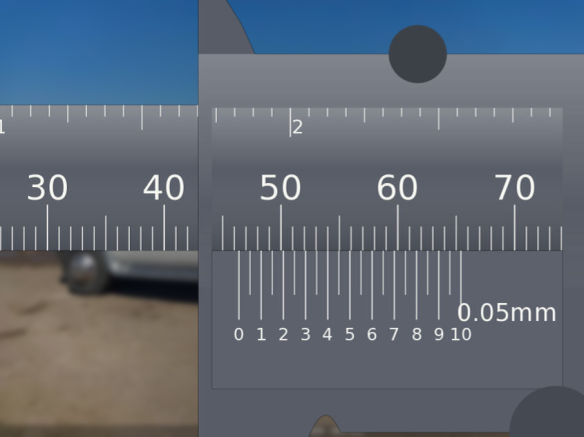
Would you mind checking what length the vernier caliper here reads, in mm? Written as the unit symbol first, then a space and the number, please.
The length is mm 46.4
